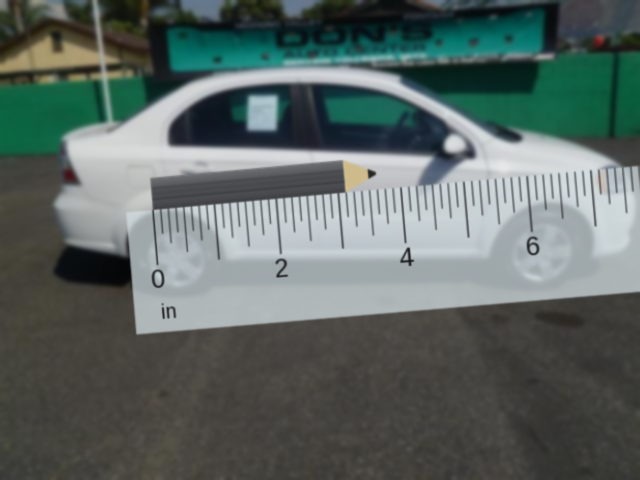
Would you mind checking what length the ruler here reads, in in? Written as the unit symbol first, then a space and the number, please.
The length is in 3.625
